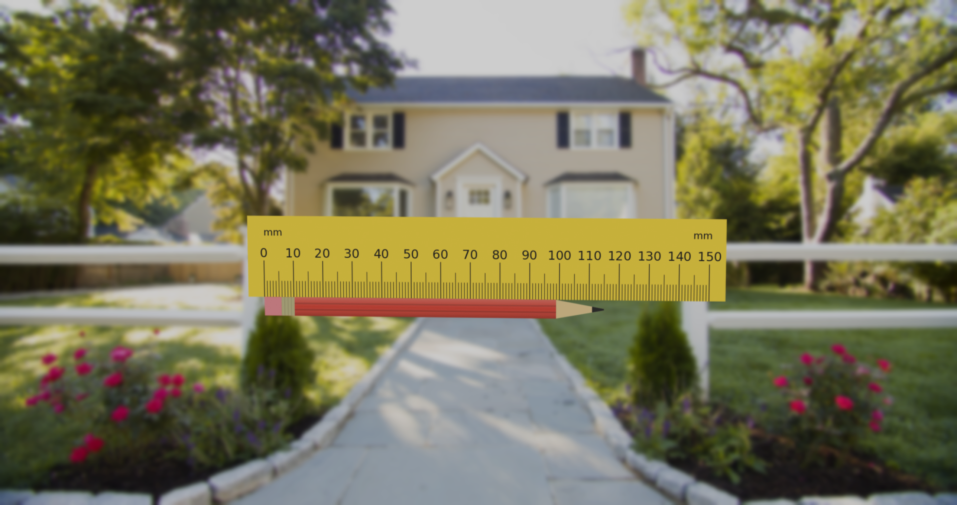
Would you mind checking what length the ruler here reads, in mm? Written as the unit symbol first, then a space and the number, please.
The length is mm 115
